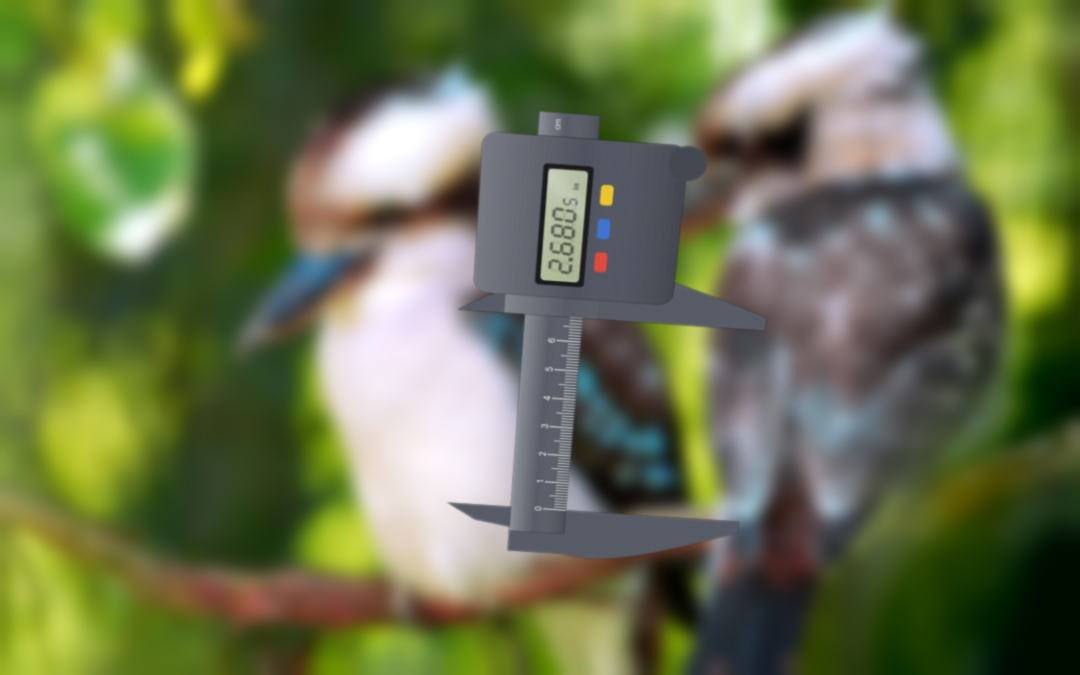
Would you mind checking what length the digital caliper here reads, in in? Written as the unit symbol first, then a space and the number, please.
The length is in 2.6805
